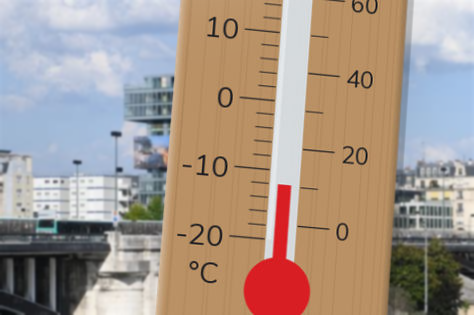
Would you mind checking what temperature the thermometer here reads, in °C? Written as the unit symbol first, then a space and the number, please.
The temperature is °C -12
